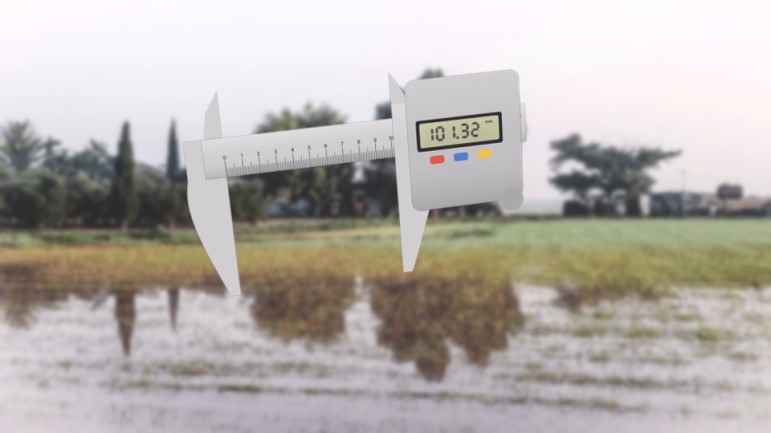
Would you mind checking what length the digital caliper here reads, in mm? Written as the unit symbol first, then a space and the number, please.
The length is mm 101.32
